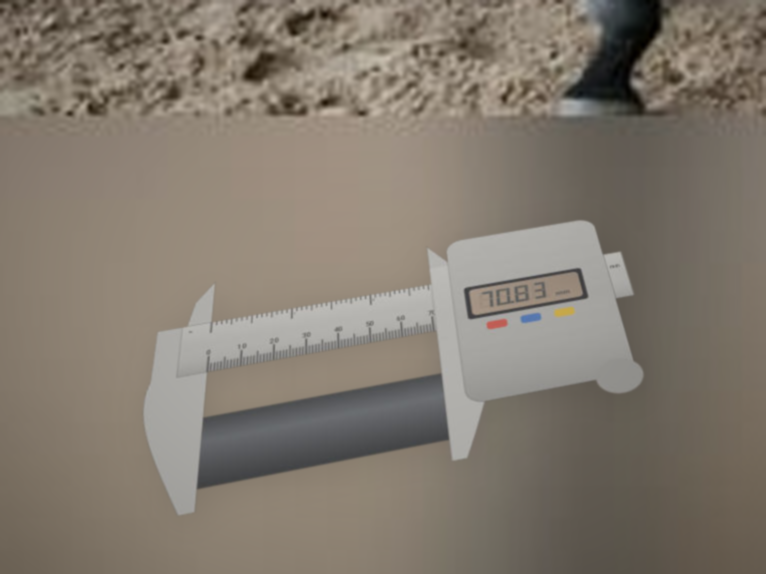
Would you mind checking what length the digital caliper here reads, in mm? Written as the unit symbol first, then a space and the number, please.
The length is mm 70.83
